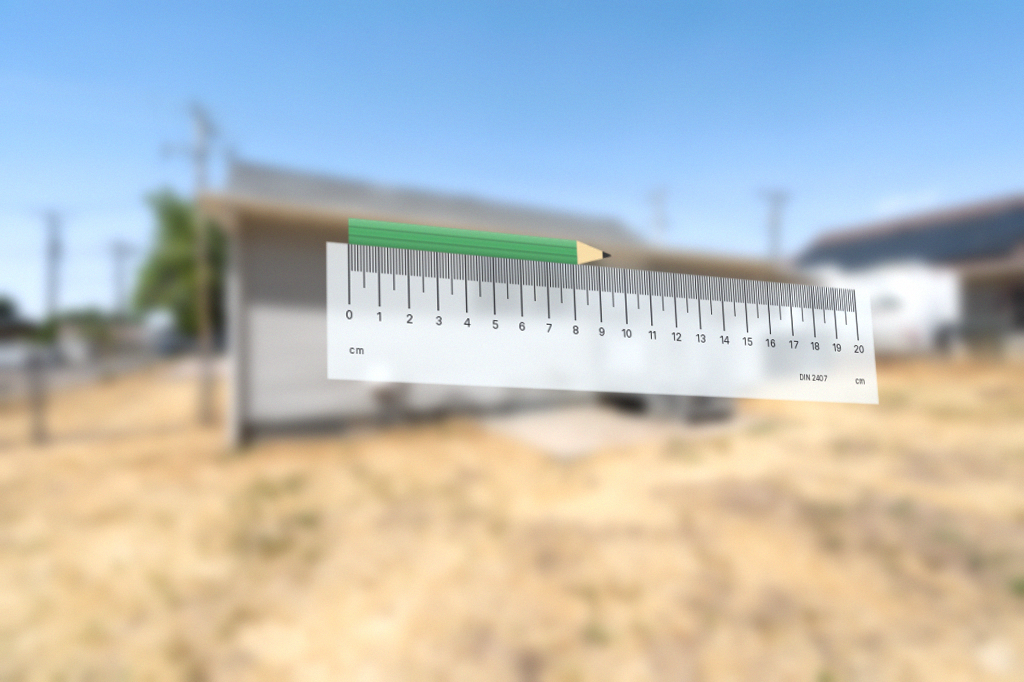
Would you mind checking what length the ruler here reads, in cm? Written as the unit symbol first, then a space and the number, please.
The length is cm 9.5
